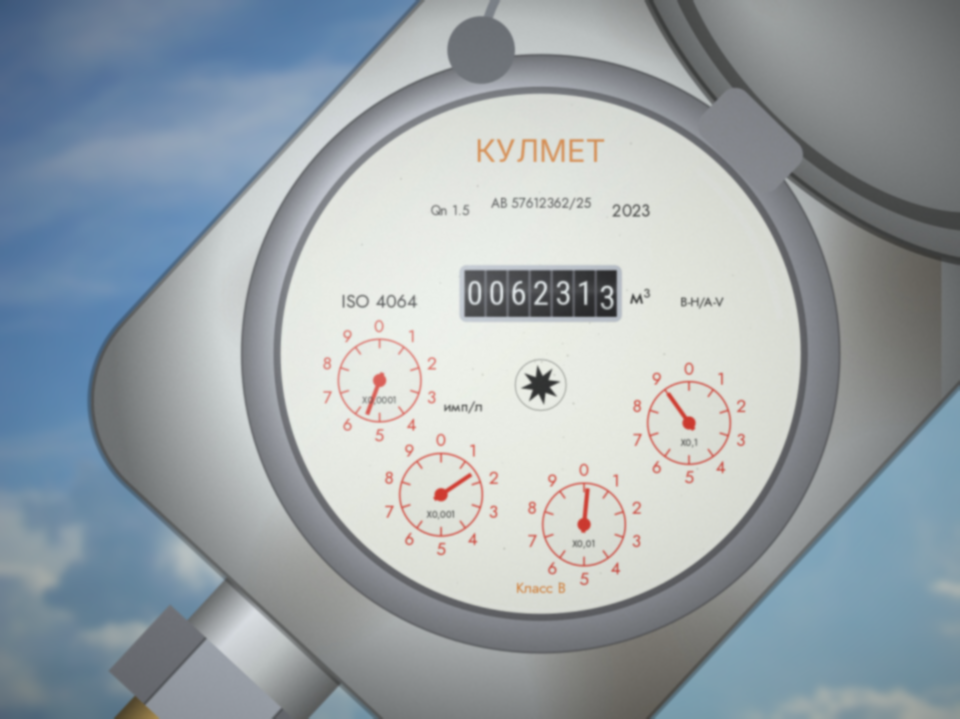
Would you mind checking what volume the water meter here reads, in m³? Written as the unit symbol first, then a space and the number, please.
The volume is m³ 62312.9015
